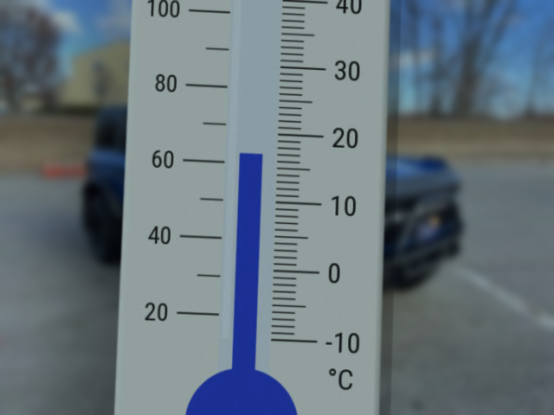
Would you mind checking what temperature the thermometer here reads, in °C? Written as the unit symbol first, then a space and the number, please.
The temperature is °C 17
